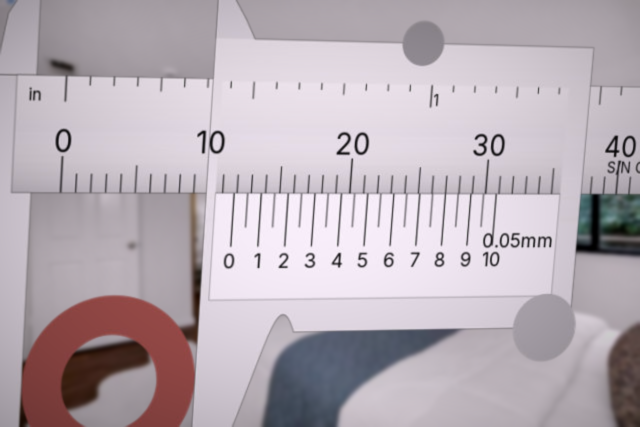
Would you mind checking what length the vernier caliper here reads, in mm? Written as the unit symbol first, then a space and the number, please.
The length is mm 11.8
